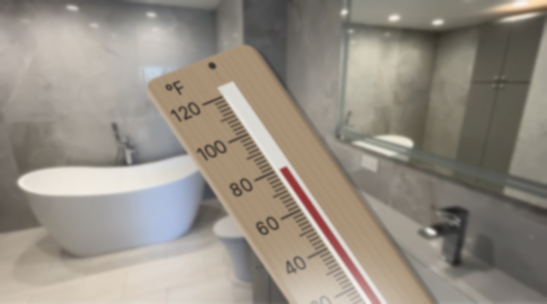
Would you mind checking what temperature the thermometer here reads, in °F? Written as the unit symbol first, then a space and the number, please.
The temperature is °F 80
